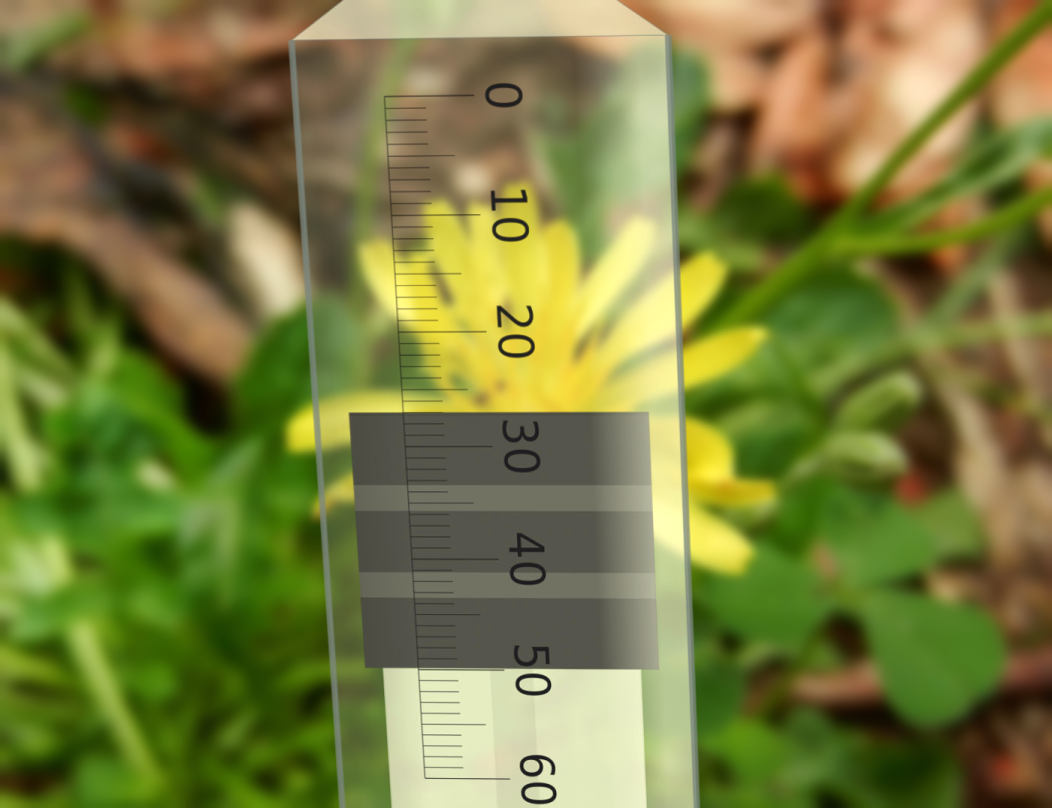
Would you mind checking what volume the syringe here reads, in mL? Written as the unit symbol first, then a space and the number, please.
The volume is mL 27
